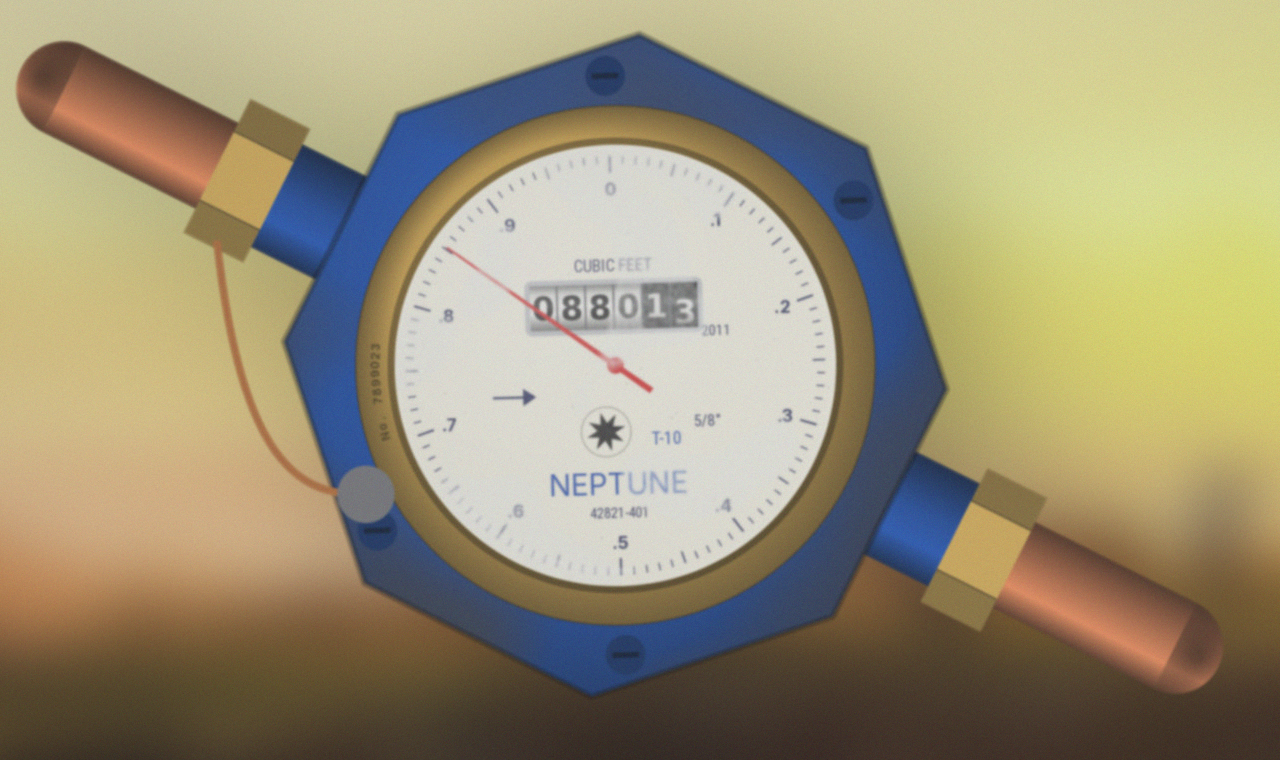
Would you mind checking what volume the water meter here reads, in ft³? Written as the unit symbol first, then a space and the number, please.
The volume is ft³ 88012.85
